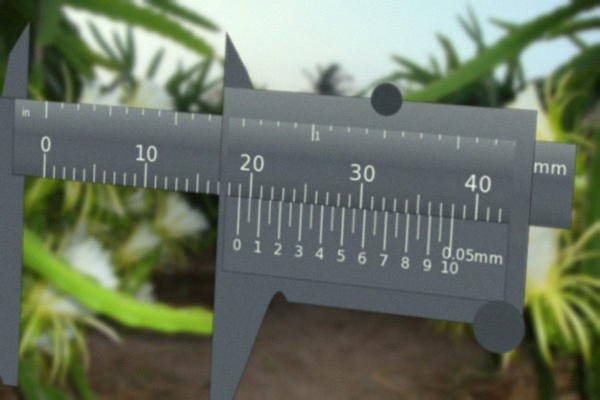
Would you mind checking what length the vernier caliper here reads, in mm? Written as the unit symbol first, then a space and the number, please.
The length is mm 19.0
